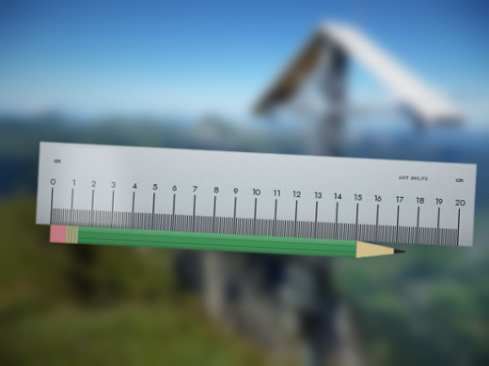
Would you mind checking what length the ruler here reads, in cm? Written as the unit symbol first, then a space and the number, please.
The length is cm 17.5
